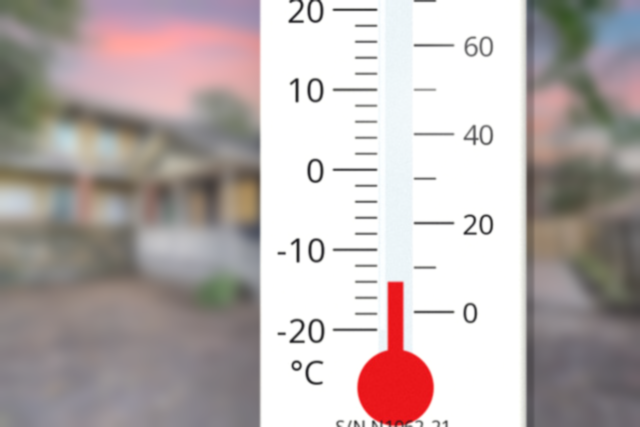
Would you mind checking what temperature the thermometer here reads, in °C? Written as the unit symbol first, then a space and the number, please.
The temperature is °C -14
